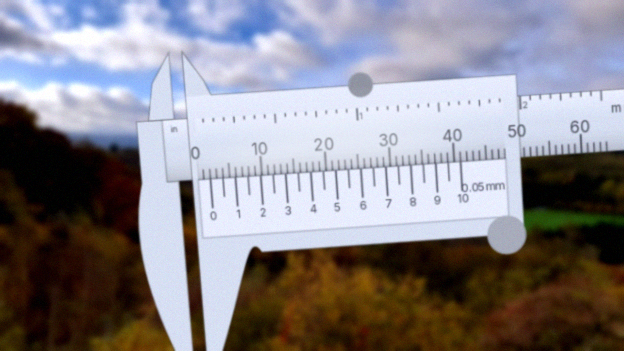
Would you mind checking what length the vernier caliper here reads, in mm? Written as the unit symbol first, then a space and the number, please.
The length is mm 2.0
